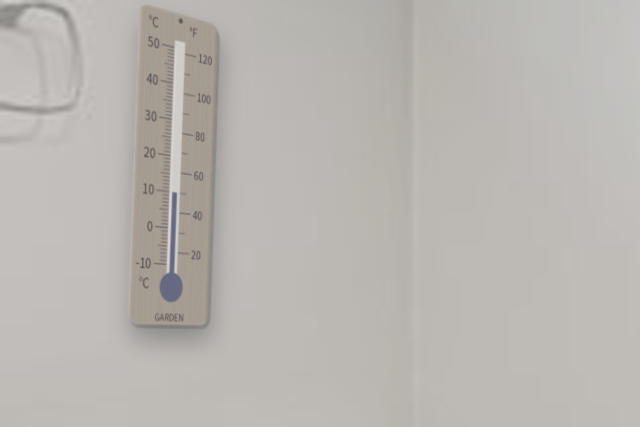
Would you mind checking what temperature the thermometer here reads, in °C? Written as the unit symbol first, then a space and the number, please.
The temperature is °C 10
